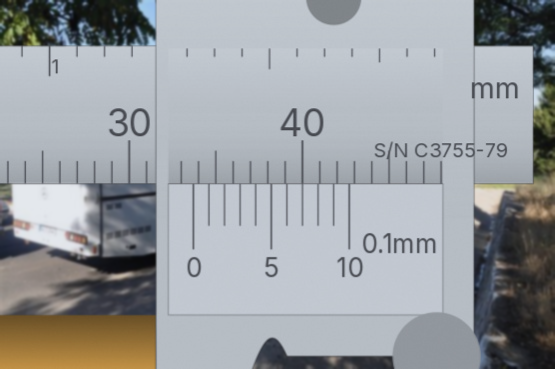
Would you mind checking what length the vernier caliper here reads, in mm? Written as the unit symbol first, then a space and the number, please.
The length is mm 33.7
